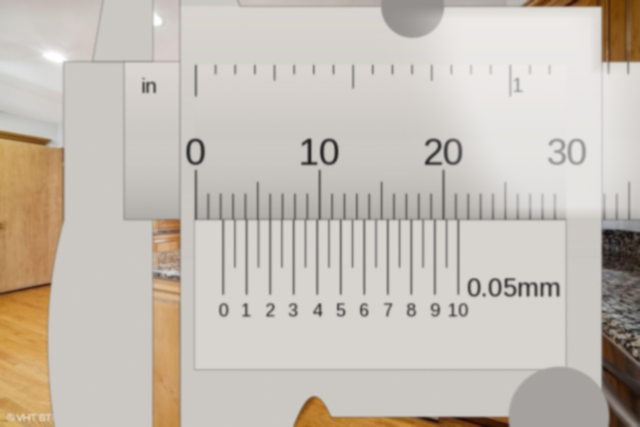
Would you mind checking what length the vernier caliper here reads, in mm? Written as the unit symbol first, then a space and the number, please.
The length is mm 2.2
